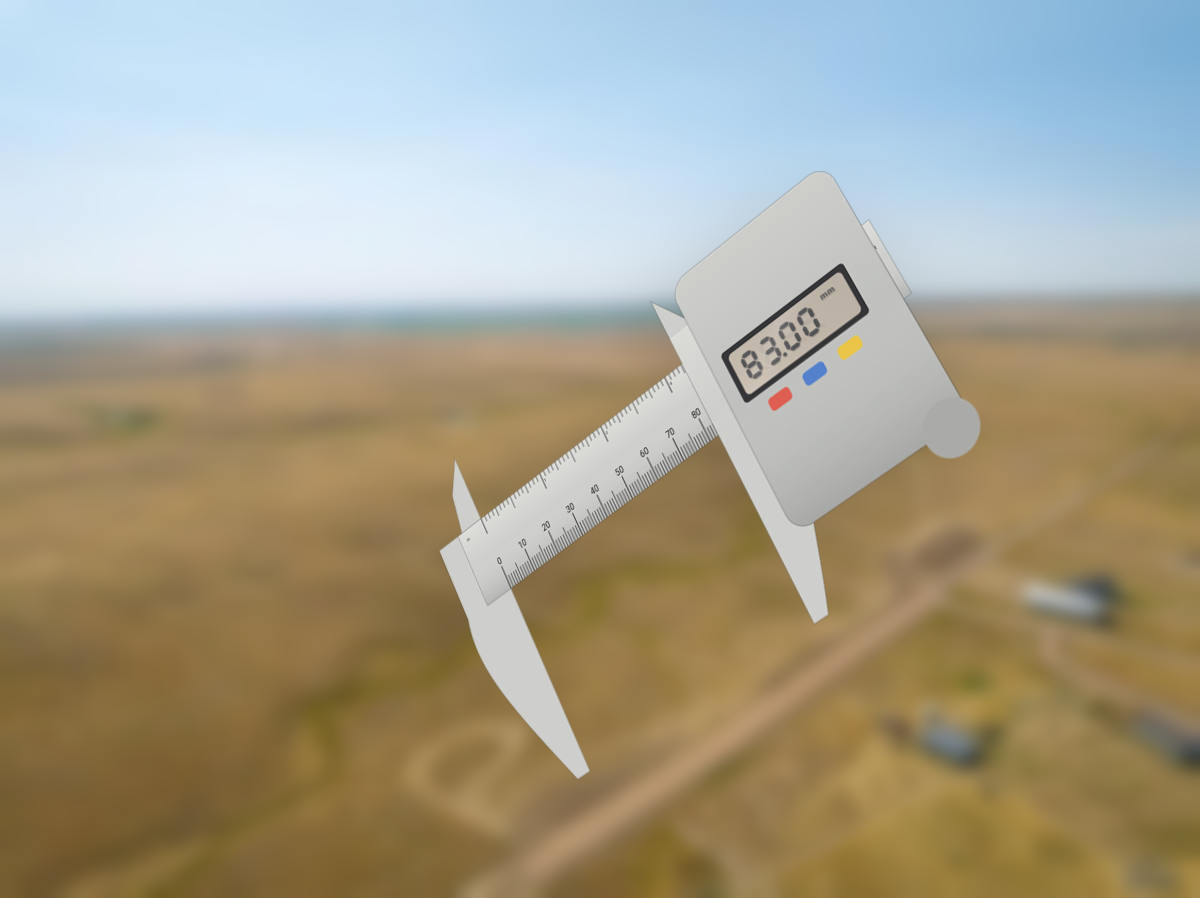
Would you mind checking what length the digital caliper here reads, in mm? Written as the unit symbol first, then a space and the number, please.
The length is mm 83.00
